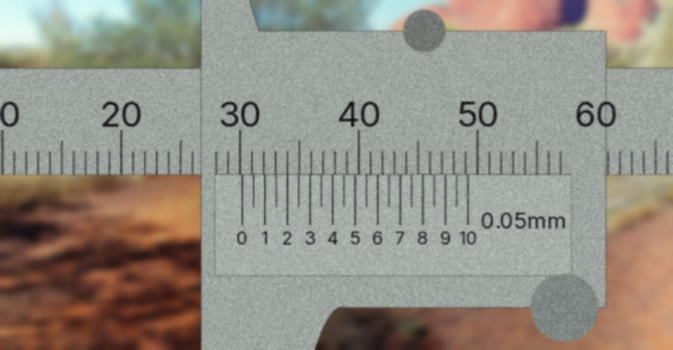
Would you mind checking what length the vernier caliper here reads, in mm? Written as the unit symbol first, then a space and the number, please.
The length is mm 30.2
